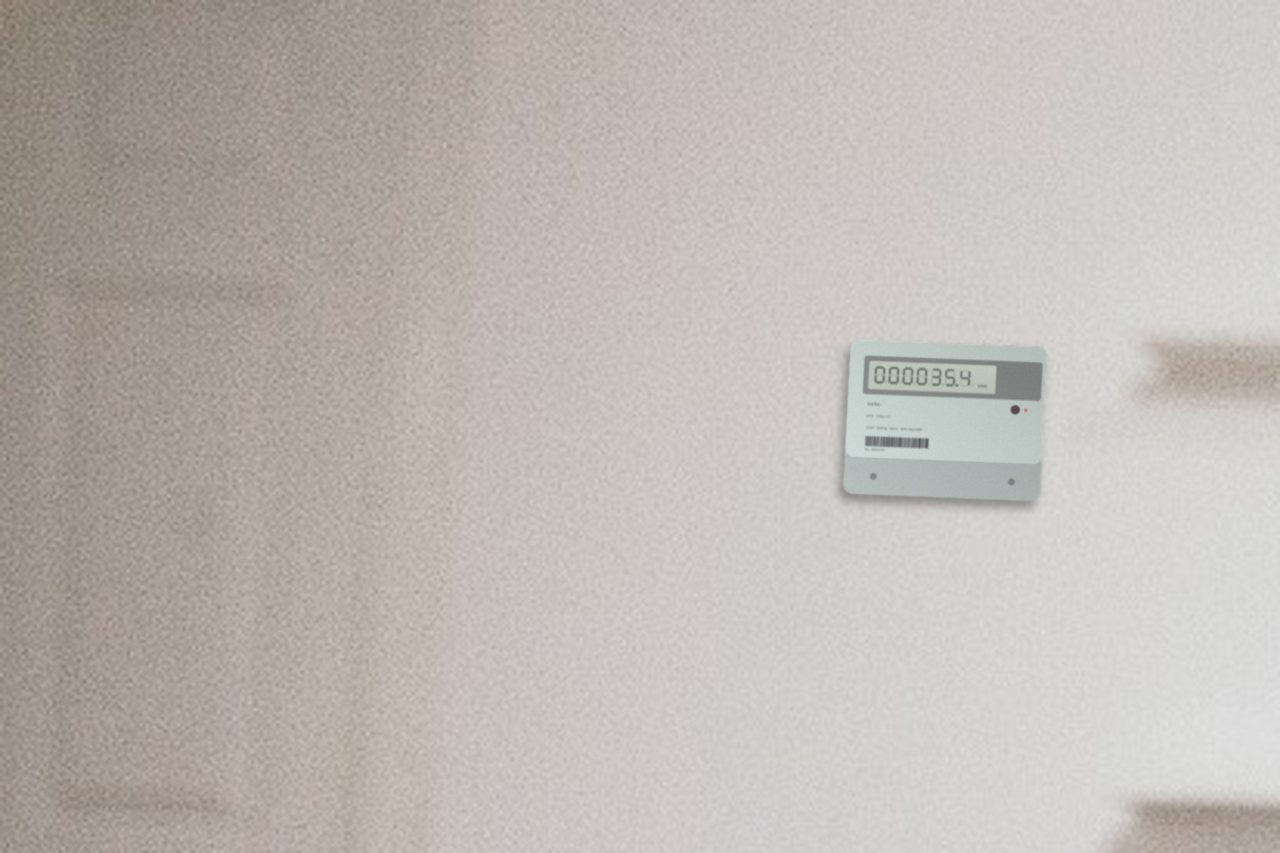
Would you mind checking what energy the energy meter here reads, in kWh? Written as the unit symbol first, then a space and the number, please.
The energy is kWh 35.4
